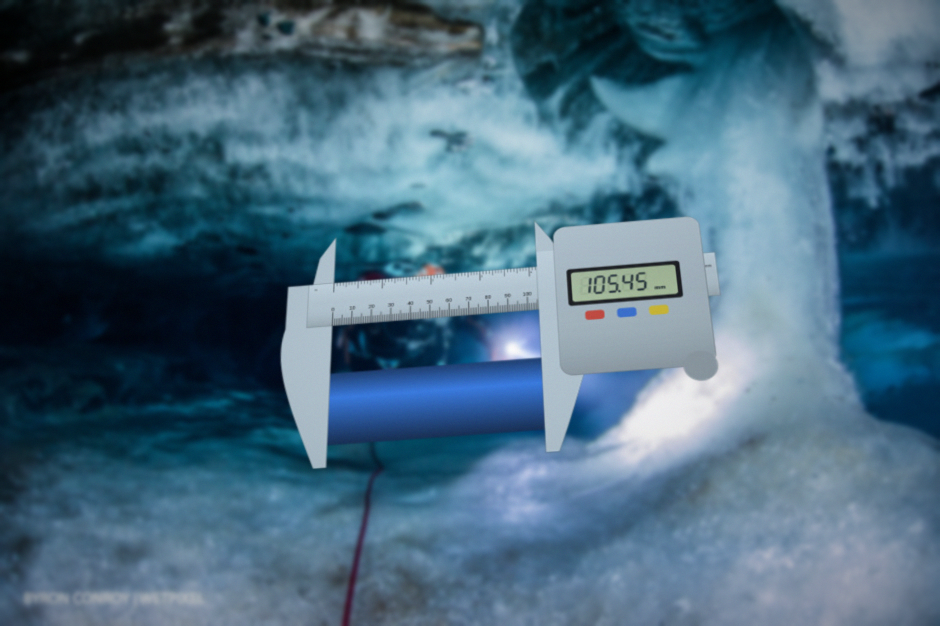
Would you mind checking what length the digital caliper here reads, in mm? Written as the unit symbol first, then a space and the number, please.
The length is mm 105.45
